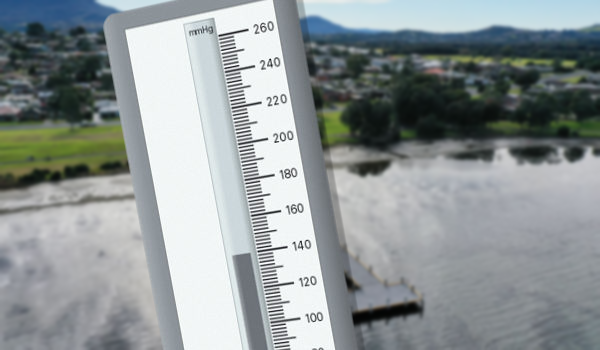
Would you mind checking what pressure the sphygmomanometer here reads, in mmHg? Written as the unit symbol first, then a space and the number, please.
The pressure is mmHg 140
